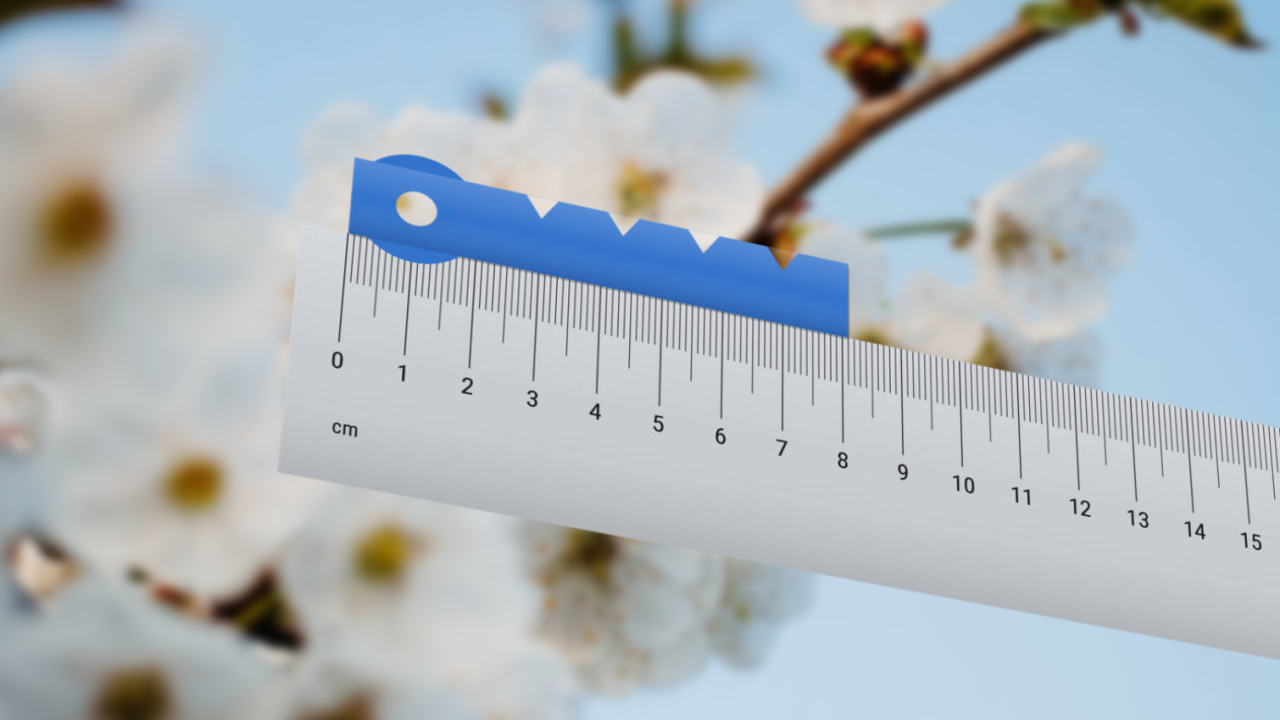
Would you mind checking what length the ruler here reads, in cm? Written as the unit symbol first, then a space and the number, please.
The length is cm 8.1
